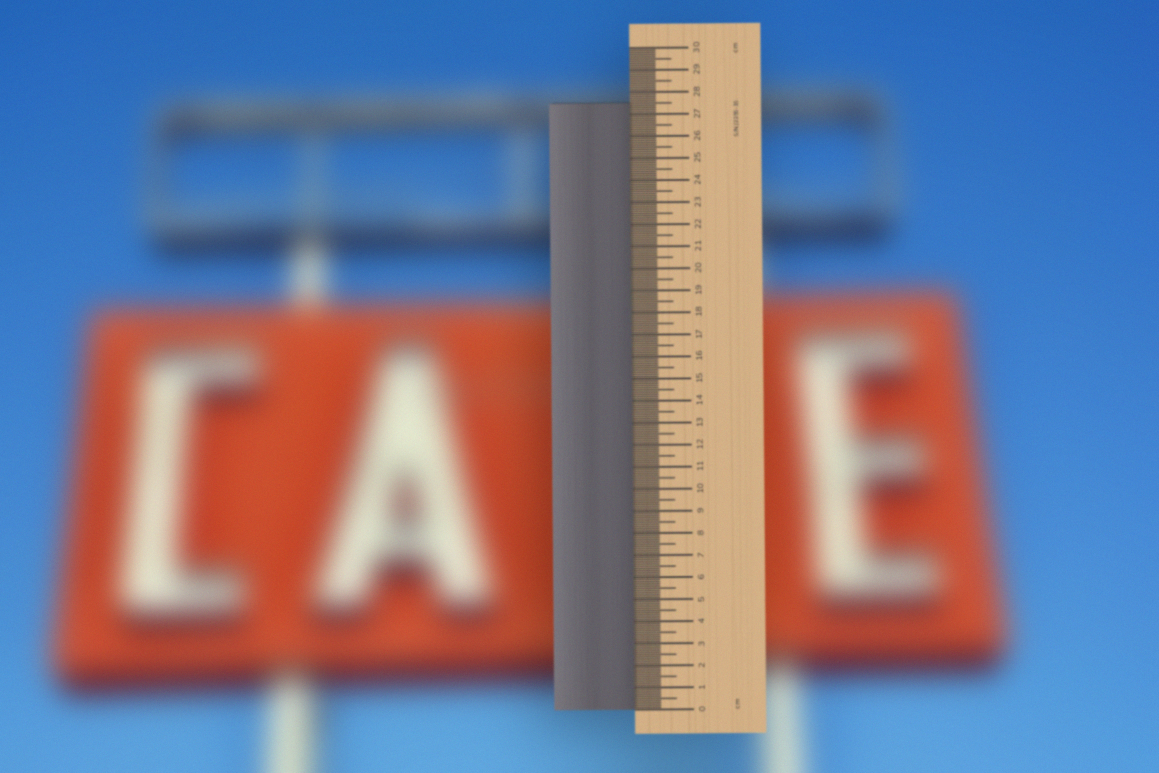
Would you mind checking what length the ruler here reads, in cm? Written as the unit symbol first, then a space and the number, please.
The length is cm 27.5
